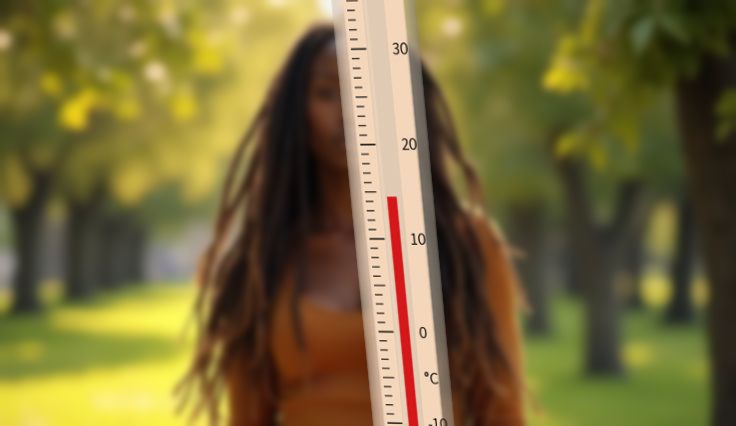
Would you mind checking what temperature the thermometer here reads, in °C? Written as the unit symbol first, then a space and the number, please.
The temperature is °C 14.5
